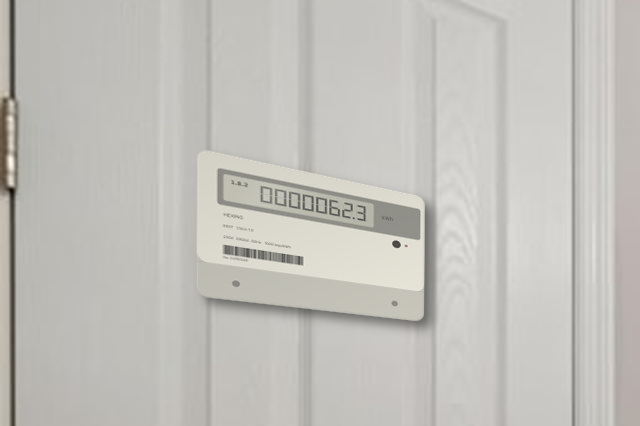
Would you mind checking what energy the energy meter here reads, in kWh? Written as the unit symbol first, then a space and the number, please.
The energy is kWh 62.3
